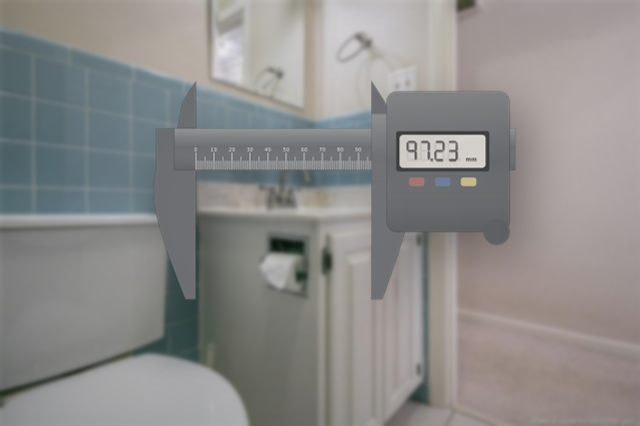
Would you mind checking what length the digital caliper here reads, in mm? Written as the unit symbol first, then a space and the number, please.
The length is mm 97.23
